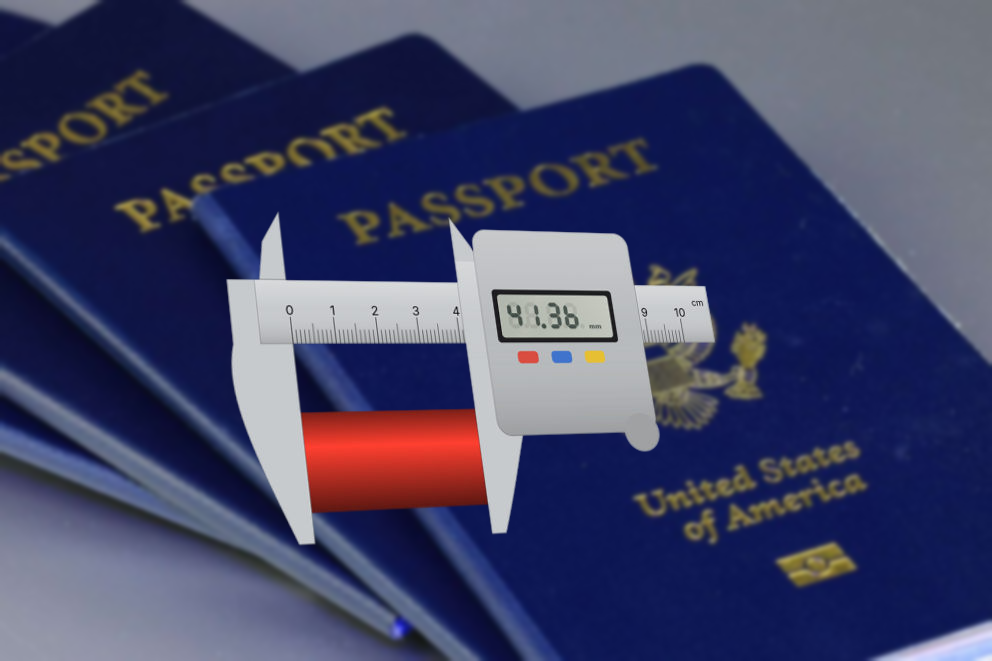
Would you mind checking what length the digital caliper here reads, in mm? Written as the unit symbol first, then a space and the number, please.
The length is mm 41.36
